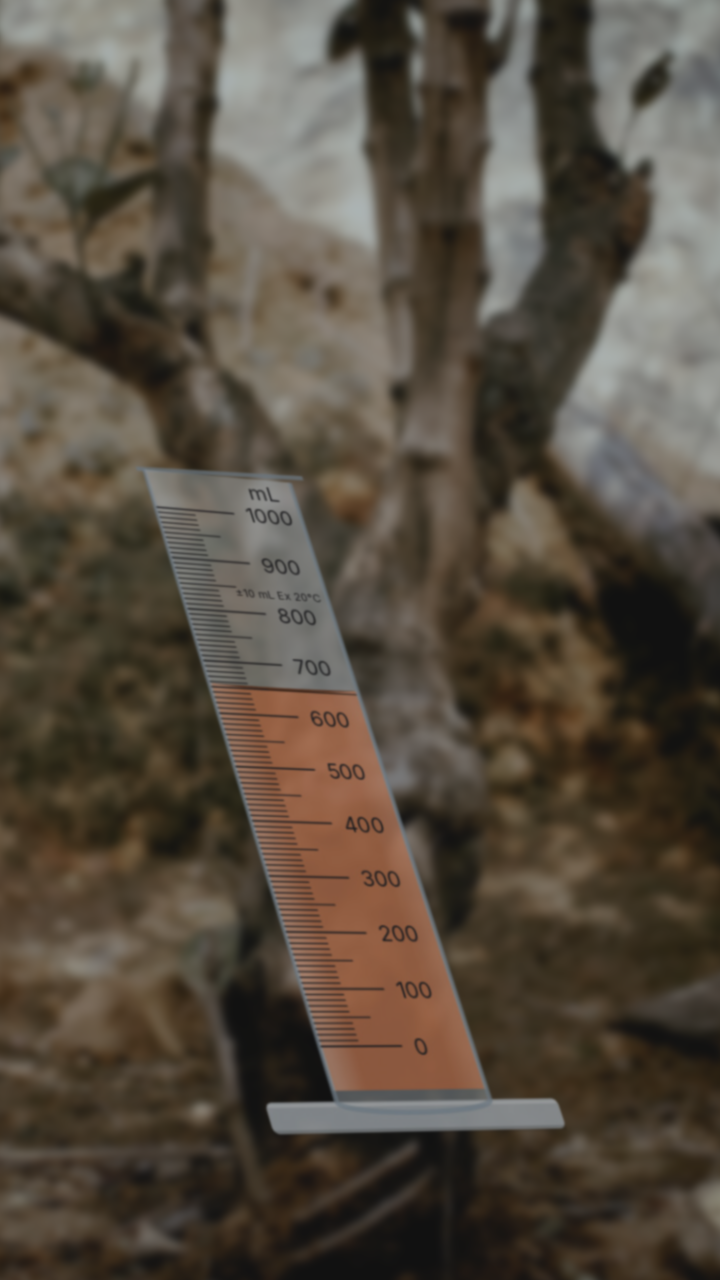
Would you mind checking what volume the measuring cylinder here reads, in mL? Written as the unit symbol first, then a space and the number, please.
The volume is mL 650
